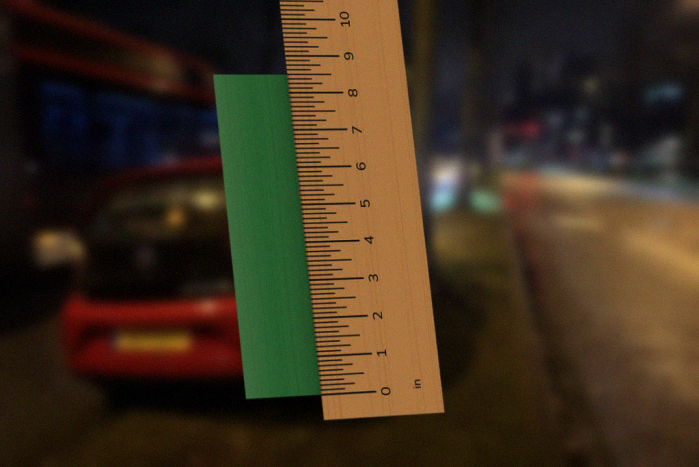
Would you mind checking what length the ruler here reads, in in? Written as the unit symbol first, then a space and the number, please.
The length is in 8.5
